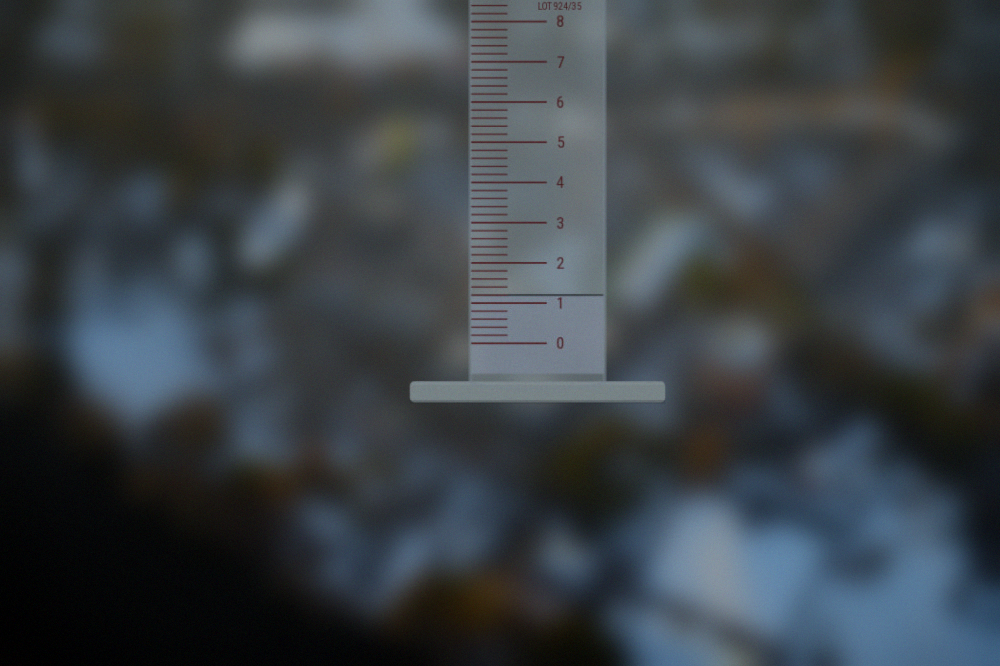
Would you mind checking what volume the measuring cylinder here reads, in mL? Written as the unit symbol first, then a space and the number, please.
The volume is mL 1.2
